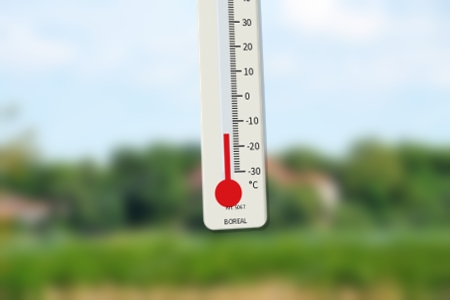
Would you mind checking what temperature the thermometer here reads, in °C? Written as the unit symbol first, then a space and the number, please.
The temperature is °C -15
